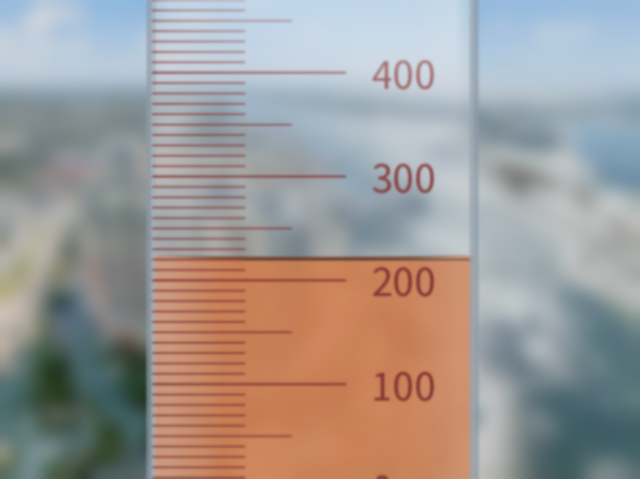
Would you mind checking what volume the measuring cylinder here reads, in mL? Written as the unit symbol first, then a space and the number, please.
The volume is mL 220
